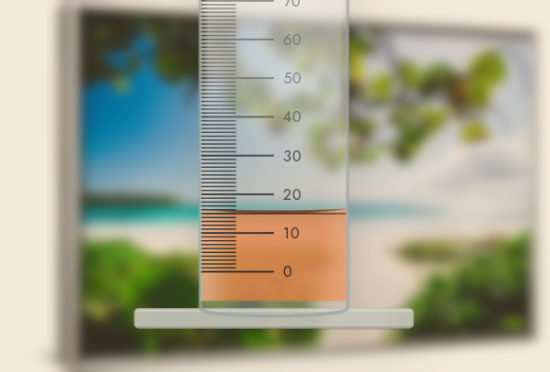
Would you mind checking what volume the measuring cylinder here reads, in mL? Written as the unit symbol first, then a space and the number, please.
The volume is mL 15
